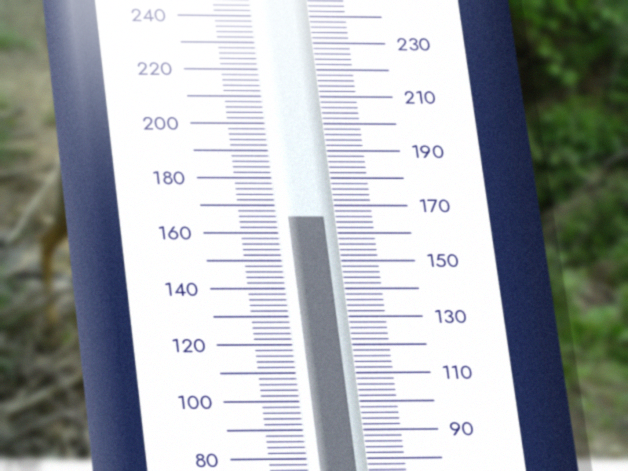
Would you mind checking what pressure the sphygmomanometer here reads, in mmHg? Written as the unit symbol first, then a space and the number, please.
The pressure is mmHg 166
